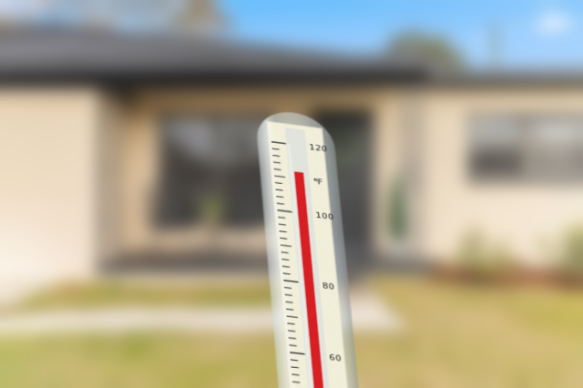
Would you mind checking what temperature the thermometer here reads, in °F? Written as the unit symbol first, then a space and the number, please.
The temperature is °F 112
